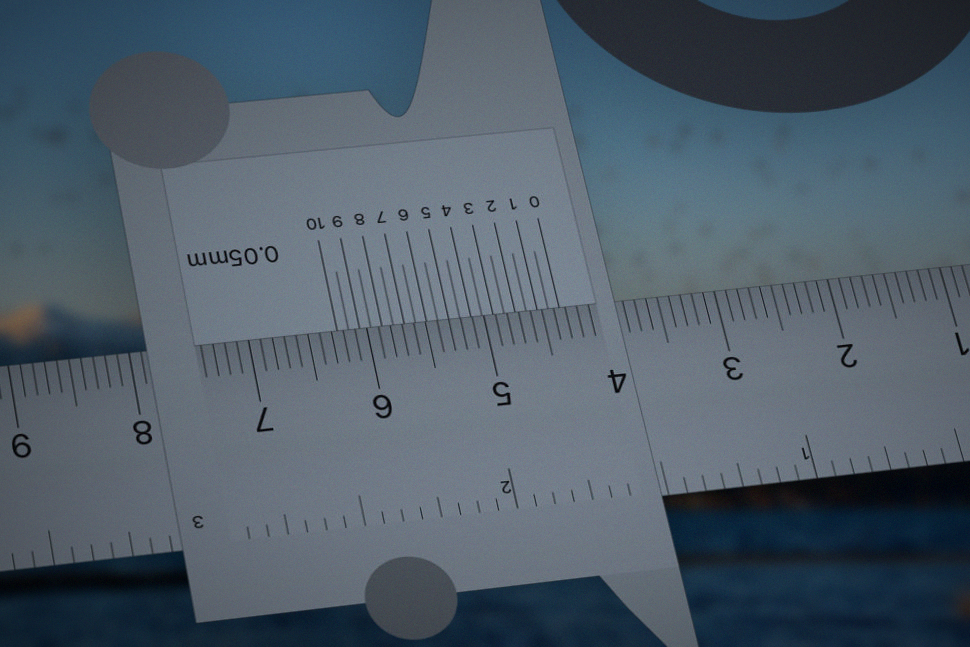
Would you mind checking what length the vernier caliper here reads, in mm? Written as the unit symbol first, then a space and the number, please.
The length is mm 43.5
